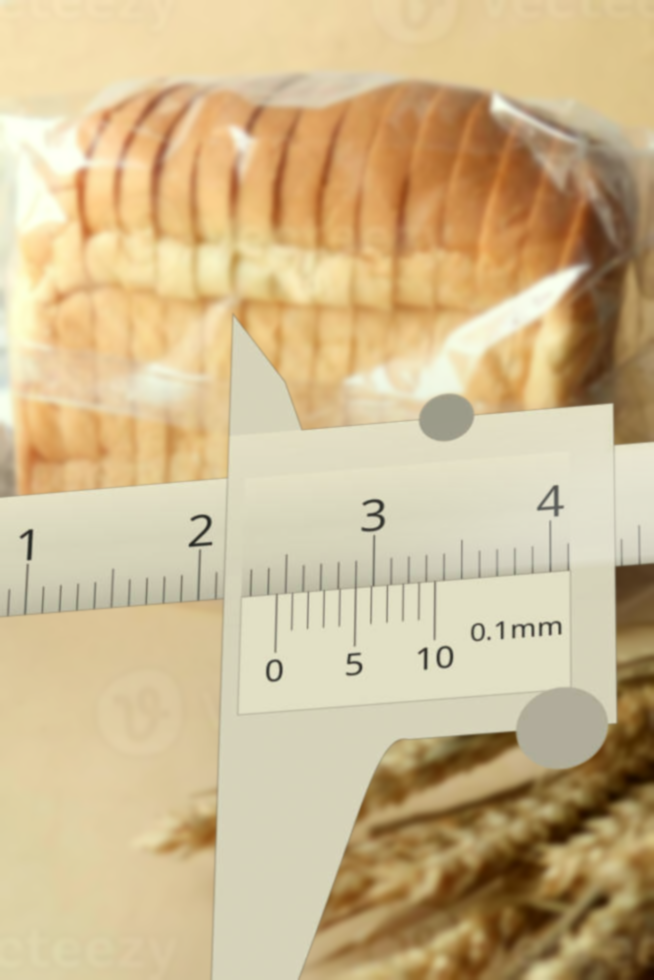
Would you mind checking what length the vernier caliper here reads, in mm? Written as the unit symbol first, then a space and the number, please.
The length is mm 24.5
